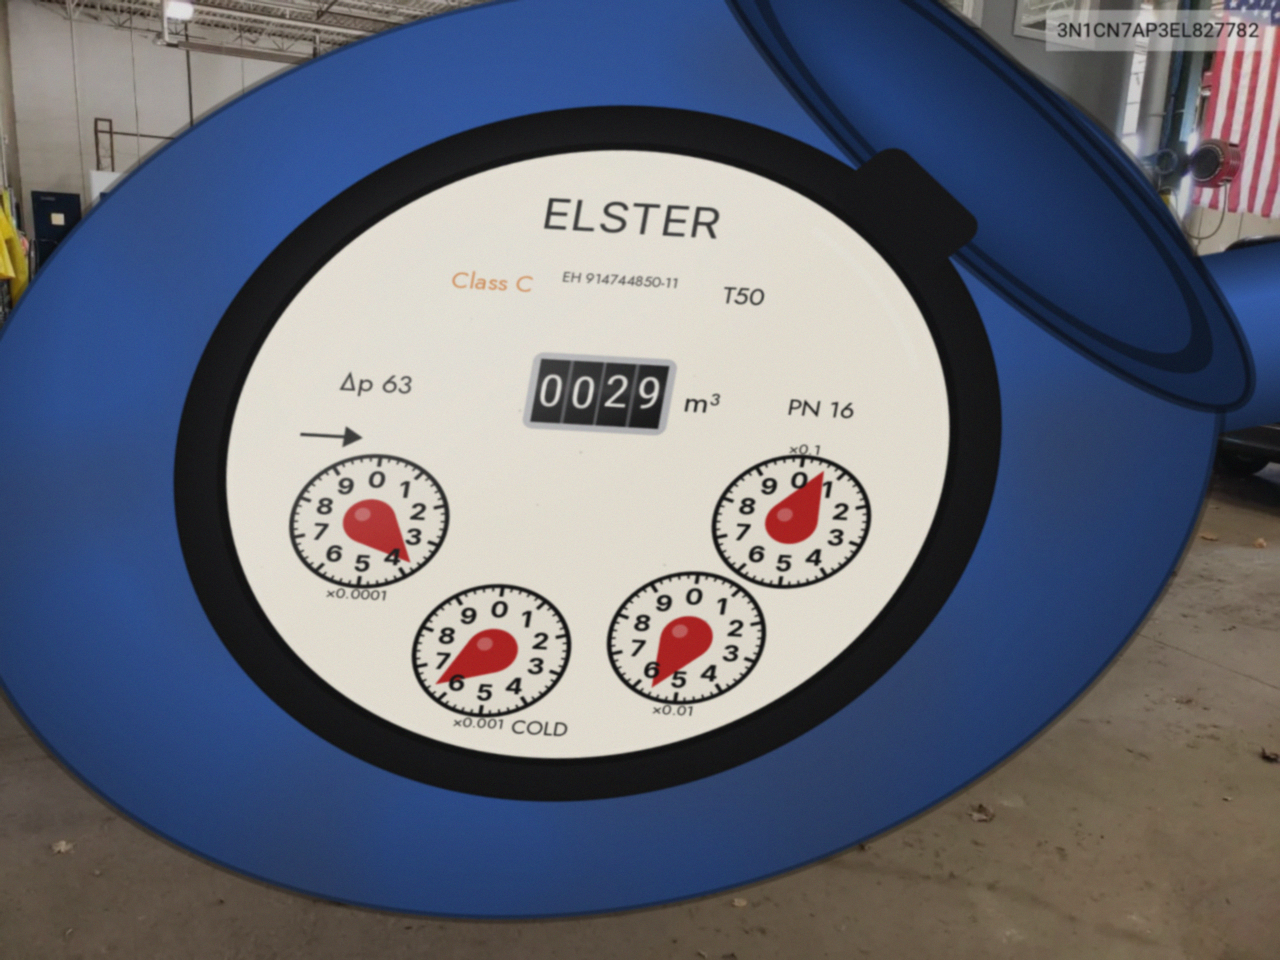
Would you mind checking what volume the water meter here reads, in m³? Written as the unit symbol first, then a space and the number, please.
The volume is m³ 29.0563
